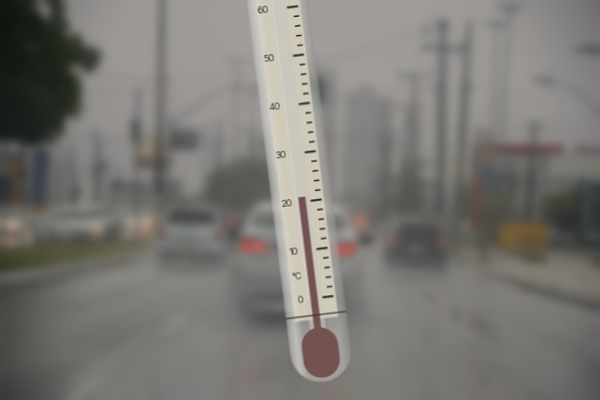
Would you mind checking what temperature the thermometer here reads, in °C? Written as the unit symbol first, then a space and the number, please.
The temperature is °C 21
